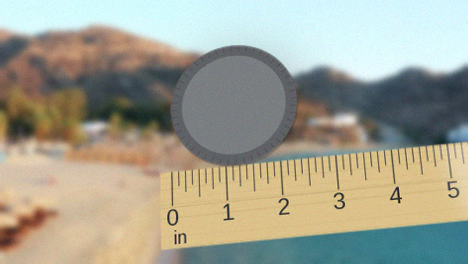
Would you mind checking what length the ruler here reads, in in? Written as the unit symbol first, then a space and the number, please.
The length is in 2.375
